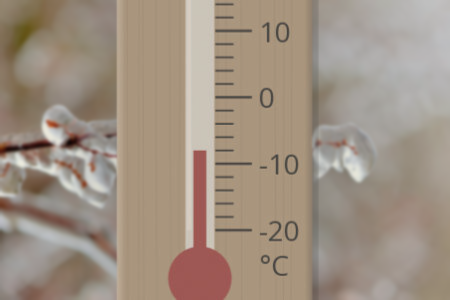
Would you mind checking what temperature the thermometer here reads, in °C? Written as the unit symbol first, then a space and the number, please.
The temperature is °C -8
